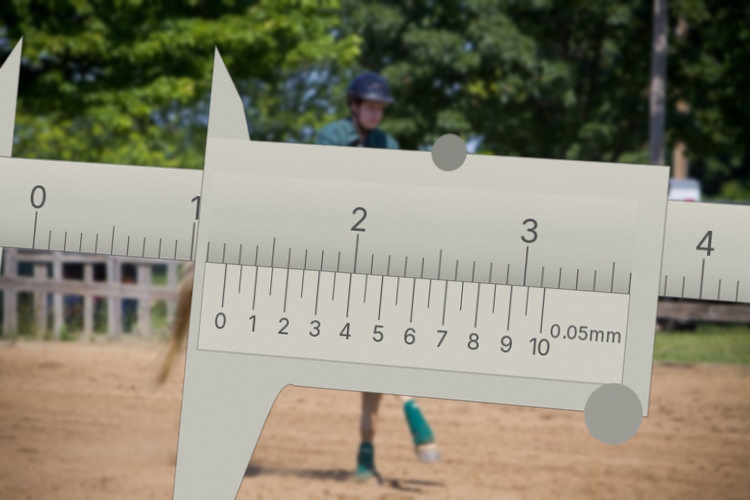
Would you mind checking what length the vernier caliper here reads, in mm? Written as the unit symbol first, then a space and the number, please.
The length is mm 12.2
